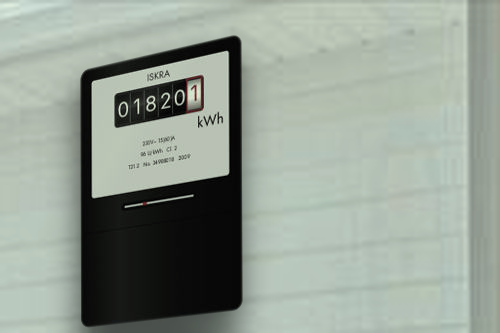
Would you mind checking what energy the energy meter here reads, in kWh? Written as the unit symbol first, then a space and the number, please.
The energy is kWh 1820.1
